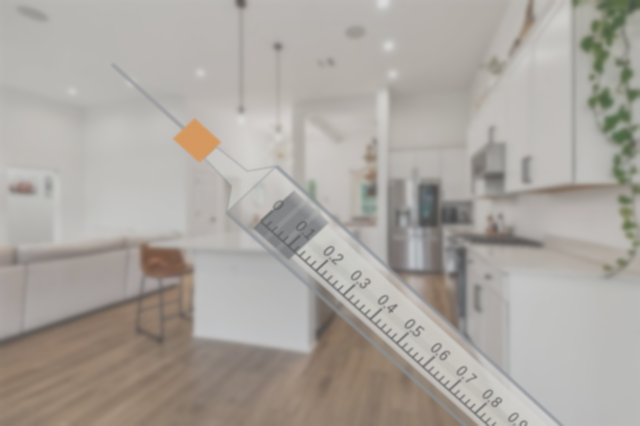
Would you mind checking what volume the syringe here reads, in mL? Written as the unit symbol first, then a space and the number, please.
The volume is mL 0
